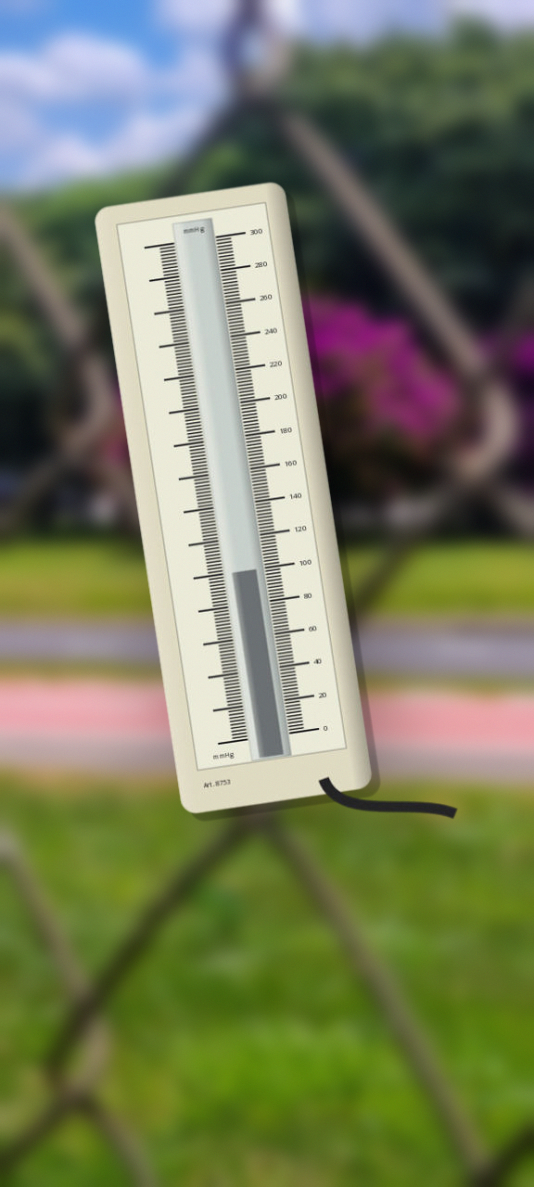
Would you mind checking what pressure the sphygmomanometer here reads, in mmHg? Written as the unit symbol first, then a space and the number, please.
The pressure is mmHg 100
